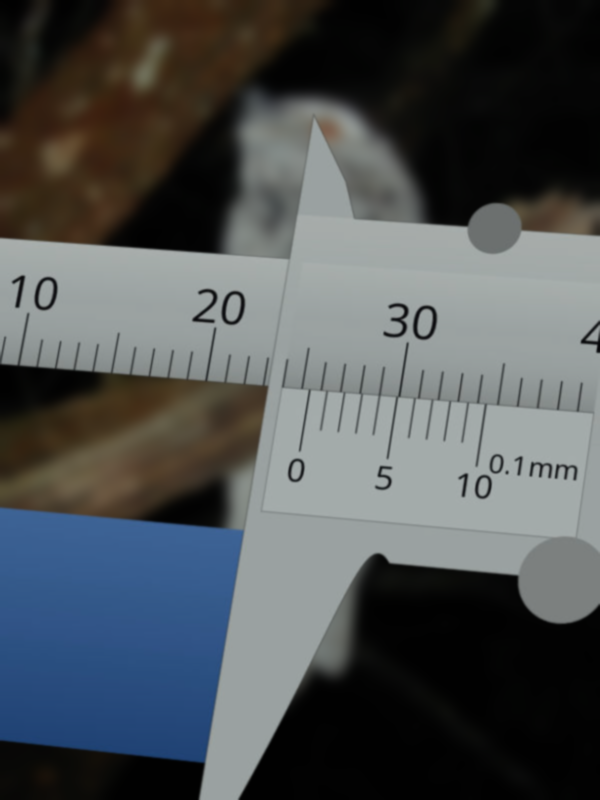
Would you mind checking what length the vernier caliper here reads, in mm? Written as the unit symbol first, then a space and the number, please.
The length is mm 25.4
